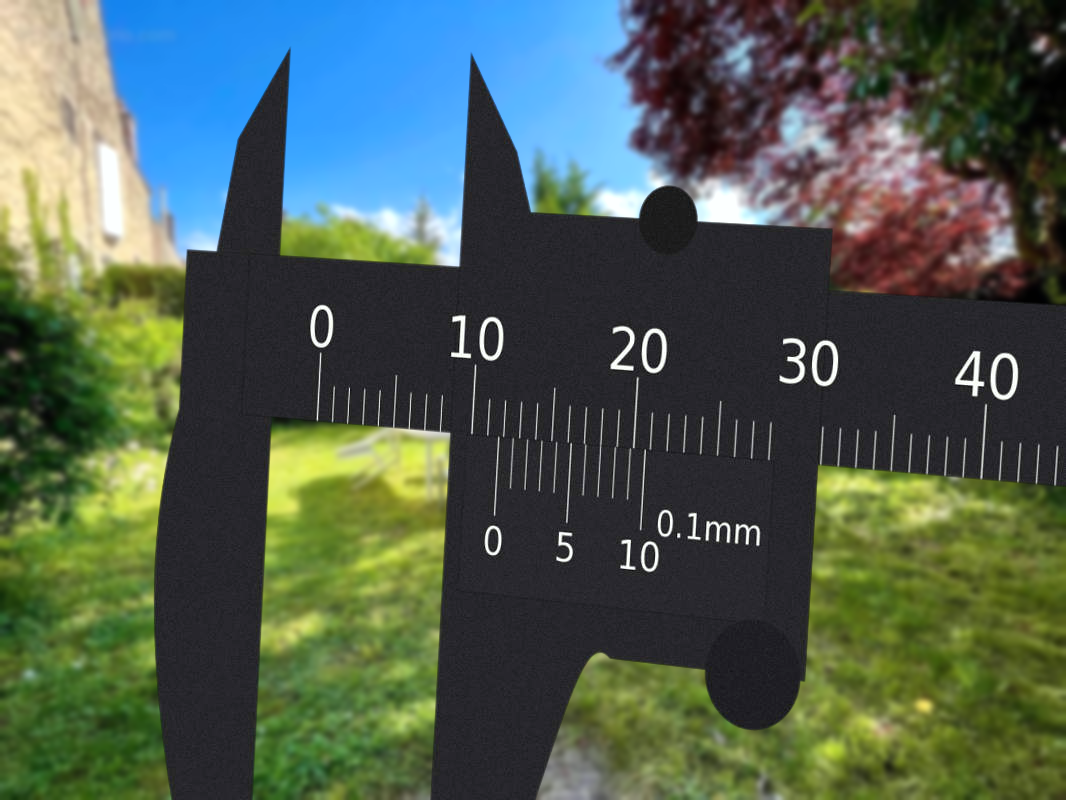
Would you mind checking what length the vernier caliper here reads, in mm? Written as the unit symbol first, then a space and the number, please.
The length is mm 11.7
